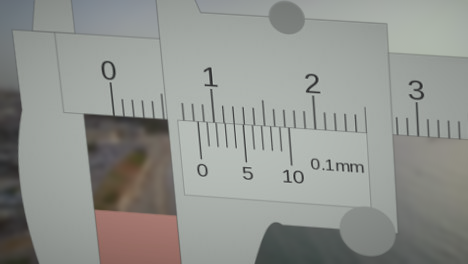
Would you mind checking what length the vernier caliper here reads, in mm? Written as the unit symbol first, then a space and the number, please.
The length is mm 8.4
